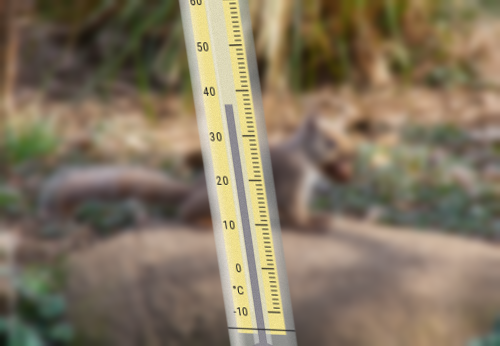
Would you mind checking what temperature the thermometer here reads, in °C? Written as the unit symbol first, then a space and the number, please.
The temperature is °C 37
